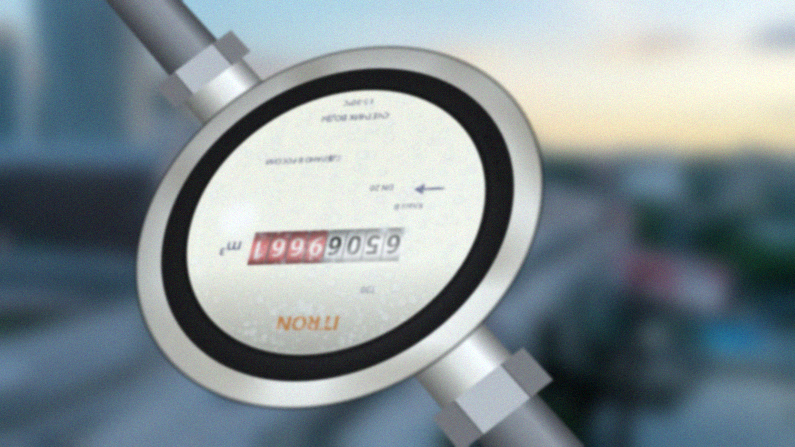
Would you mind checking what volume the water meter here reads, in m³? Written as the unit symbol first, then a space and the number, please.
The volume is m³ 6506.9661
